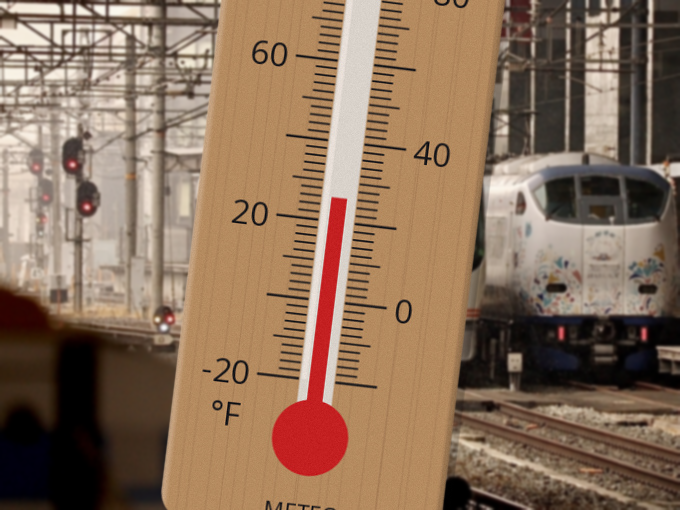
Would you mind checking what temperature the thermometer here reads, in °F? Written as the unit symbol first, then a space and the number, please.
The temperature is °F 26
